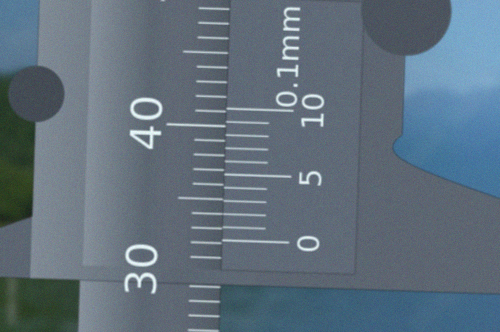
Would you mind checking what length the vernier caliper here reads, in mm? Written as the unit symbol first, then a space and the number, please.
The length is mm 32.2
